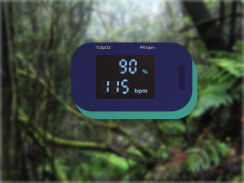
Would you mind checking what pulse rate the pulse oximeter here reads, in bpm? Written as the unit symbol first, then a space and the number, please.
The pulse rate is bpm 115
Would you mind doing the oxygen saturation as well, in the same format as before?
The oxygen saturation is % 90
